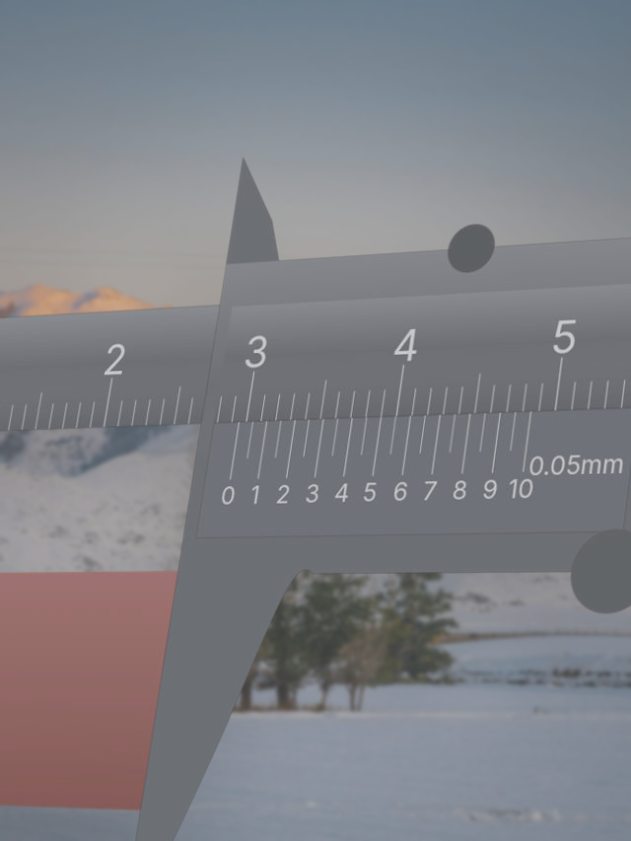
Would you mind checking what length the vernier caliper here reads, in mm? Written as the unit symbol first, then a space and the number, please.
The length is mm 29.5
